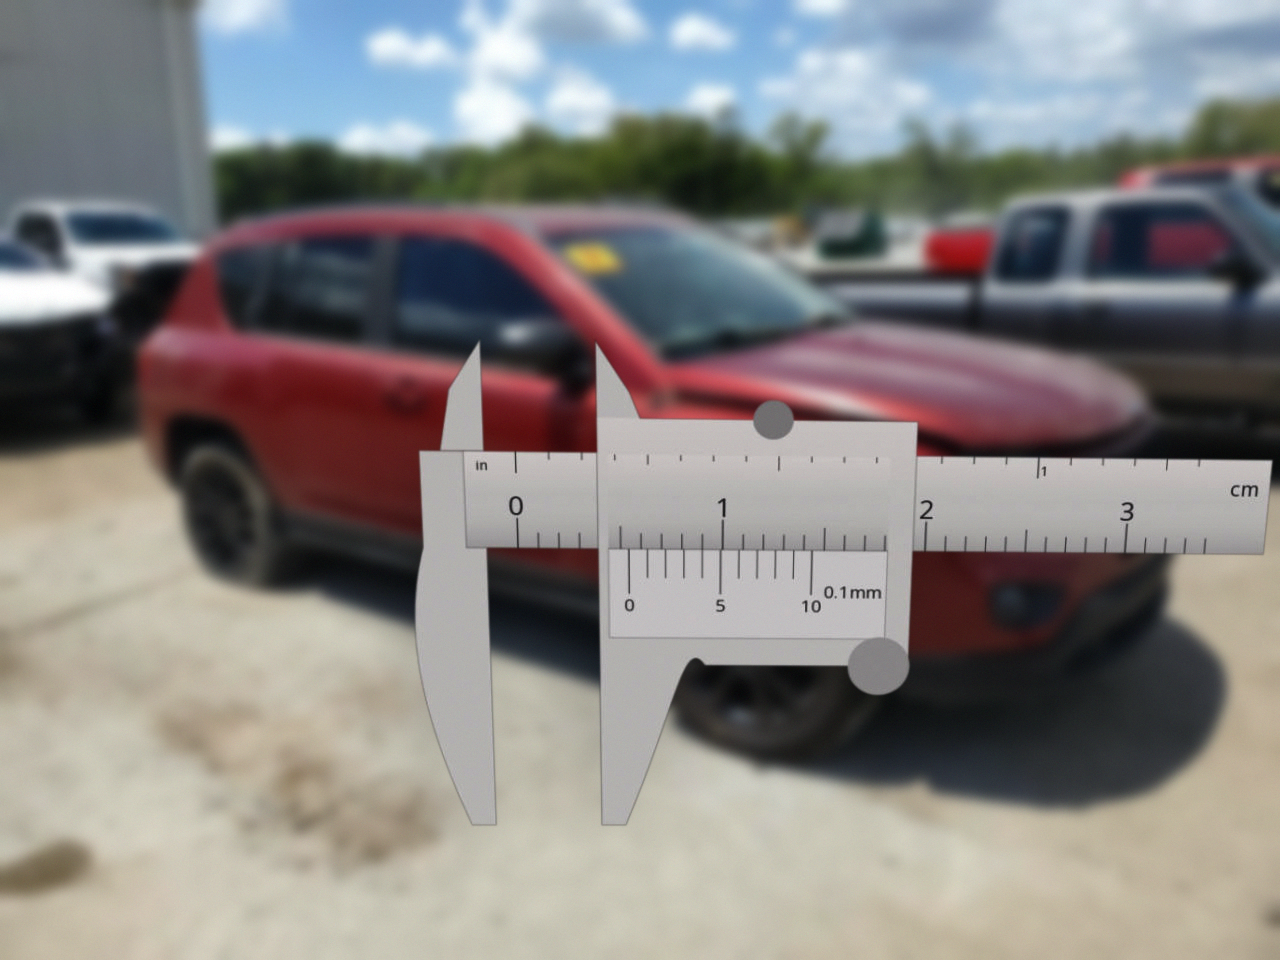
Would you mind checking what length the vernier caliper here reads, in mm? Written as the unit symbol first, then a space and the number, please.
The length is mm 5.4
